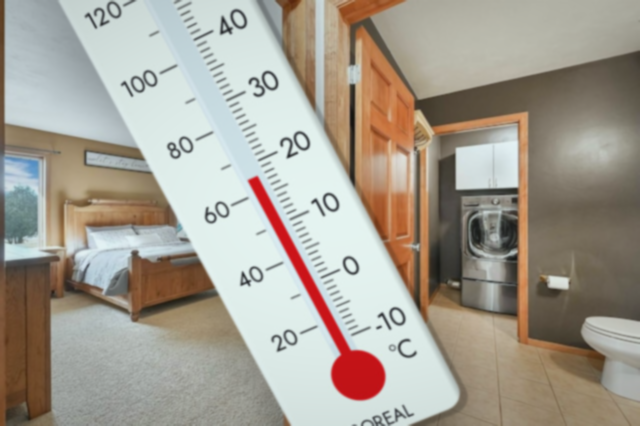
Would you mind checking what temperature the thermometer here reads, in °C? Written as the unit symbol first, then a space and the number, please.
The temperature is °C 18
